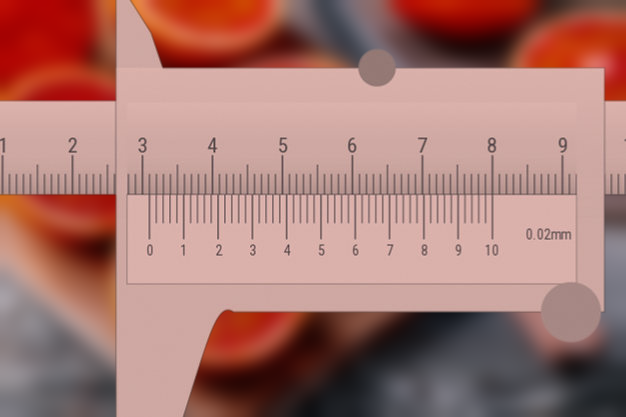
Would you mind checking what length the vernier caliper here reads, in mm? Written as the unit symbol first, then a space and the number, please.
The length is mm 31.0
